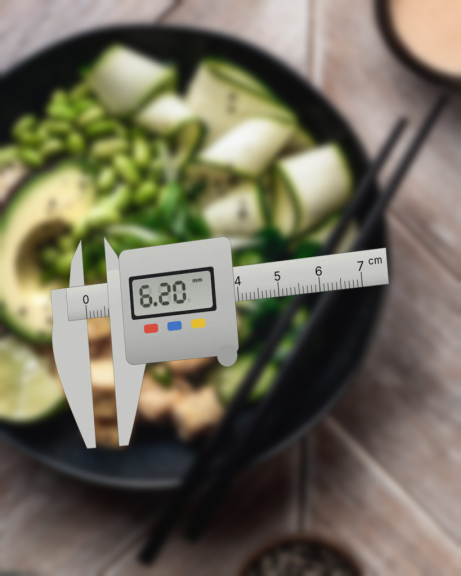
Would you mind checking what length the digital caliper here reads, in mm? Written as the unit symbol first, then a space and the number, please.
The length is mm 6.20
